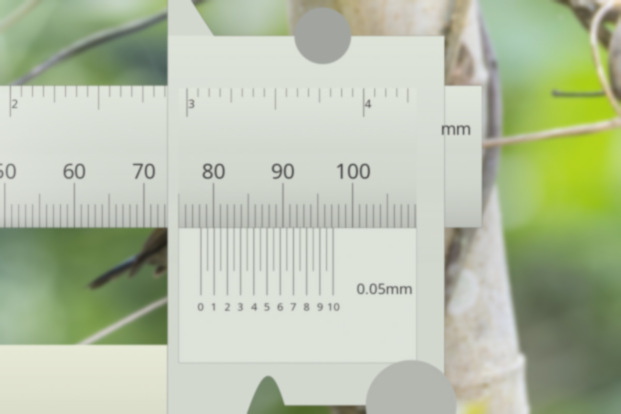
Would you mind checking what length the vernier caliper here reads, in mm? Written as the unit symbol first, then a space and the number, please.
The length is mm 78.2
